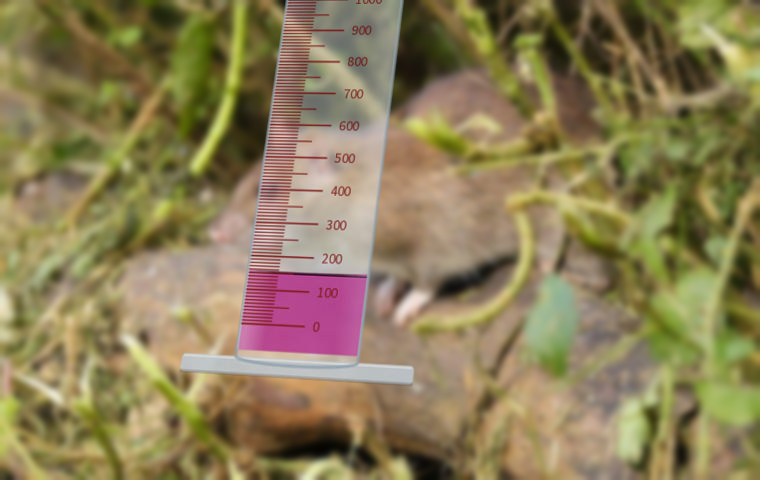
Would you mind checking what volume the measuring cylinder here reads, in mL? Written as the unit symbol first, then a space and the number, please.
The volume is mL 150
